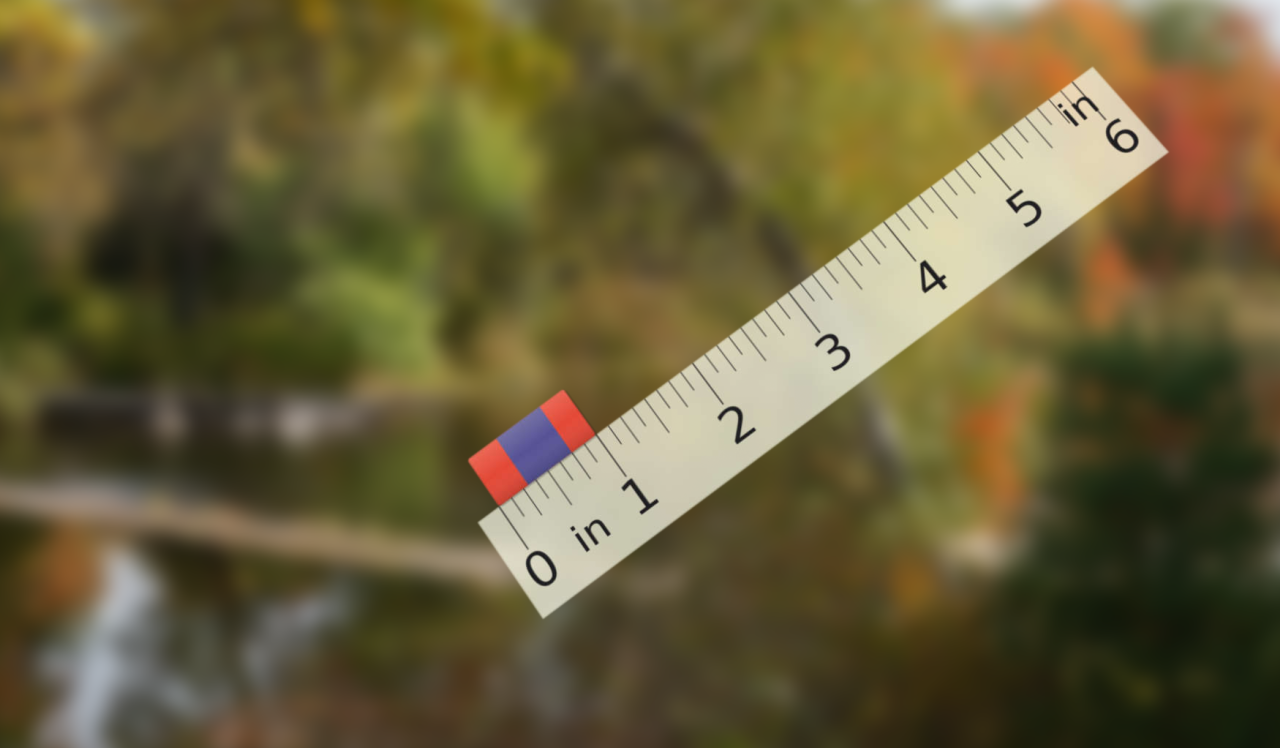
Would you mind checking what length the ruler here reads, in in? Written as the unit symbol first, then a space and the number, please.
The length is in 1
